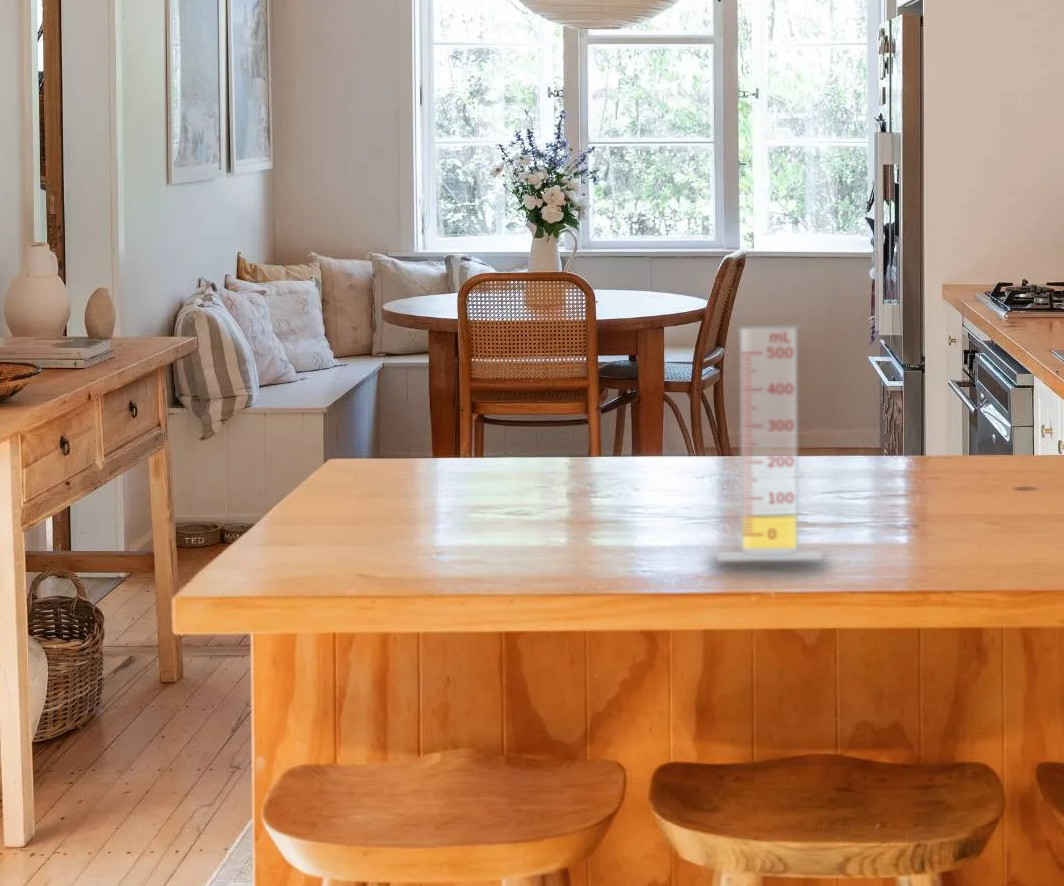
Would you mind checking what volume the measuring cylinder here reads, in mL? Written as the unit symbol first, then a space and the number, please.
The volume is mL 50
